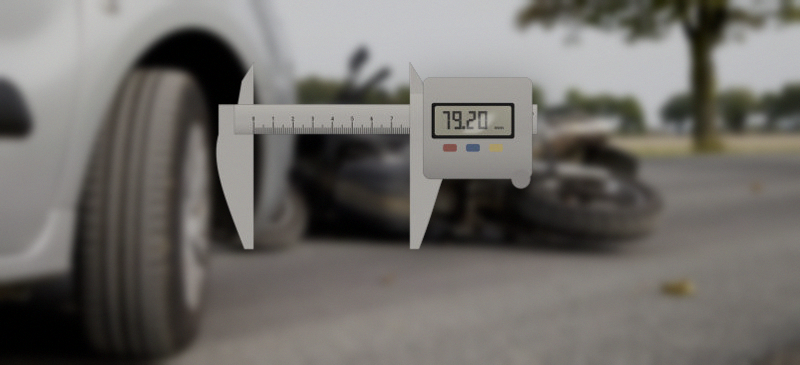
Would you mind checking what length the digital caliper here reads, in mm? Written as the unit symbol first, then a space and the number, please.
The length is mm 79.20
